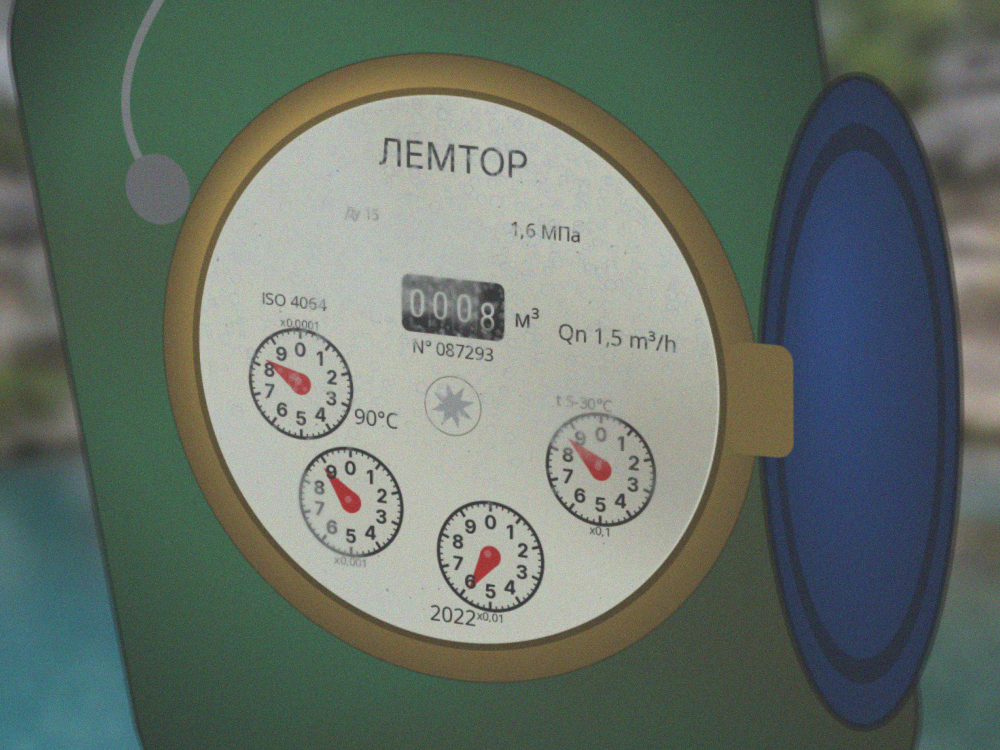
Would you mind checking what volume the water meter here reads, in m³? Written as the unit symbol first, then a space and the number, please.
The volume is m³ 7.8588
